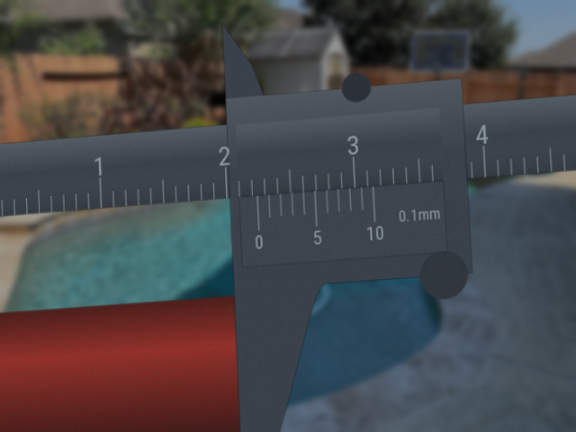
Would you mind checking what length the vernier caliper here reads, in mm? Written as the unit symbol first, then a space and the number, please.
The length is mm 22.4
